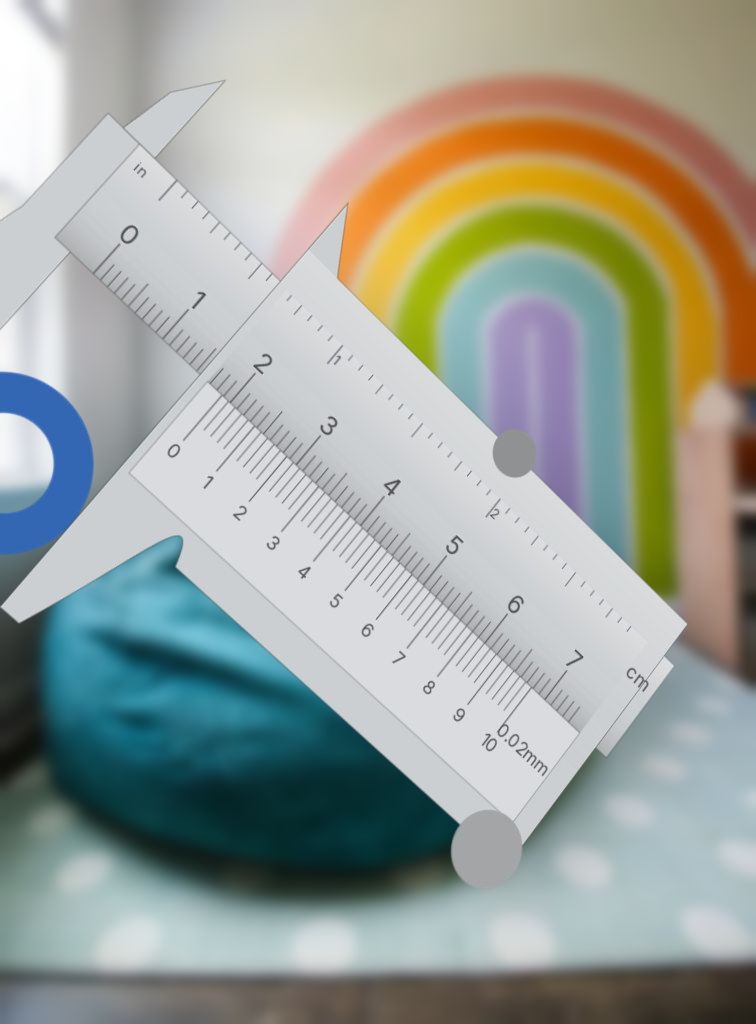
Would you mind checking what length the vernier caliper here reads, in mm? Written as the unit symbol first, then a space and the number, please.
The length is mm 18.8
